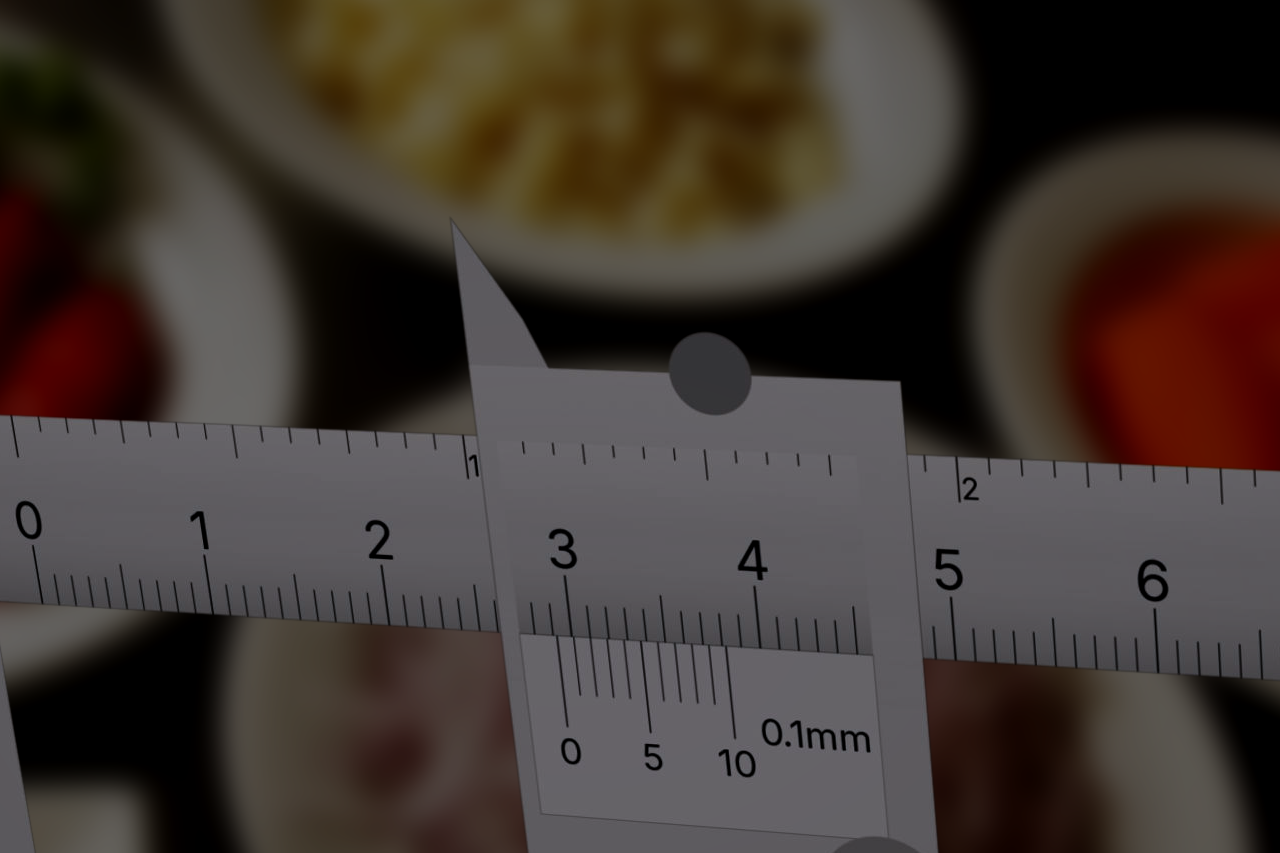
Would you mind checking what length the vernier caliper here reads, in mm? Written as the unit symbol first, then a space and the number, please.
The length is mm 29.2
